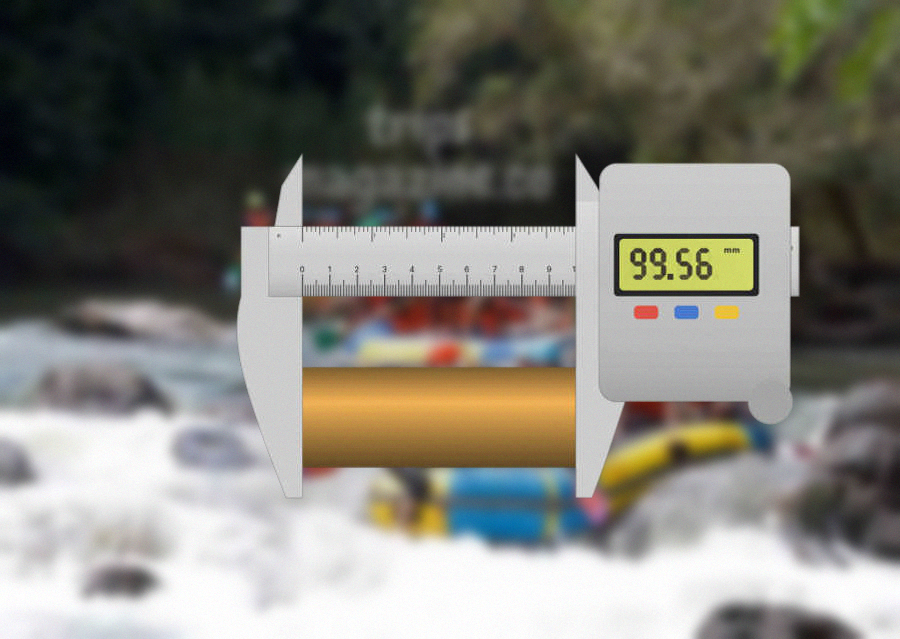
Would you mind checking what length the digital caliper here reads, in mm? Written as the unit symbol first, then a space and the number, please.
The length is mm 99.56
